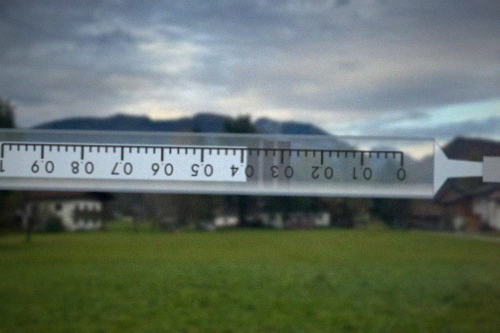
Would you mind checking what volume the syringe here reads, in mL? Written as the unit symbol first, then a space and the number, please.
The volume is mL 0.28
